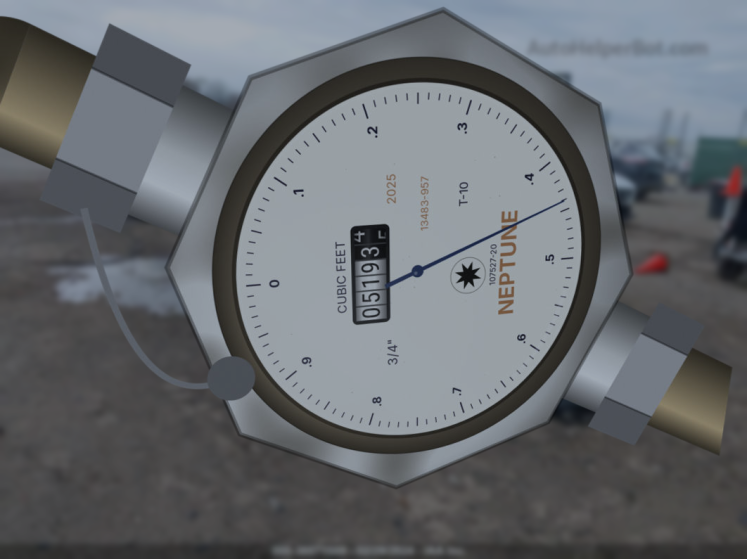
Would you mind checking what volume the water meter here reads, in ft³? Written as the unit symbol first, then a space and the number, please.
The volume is ft³ 51934.44
